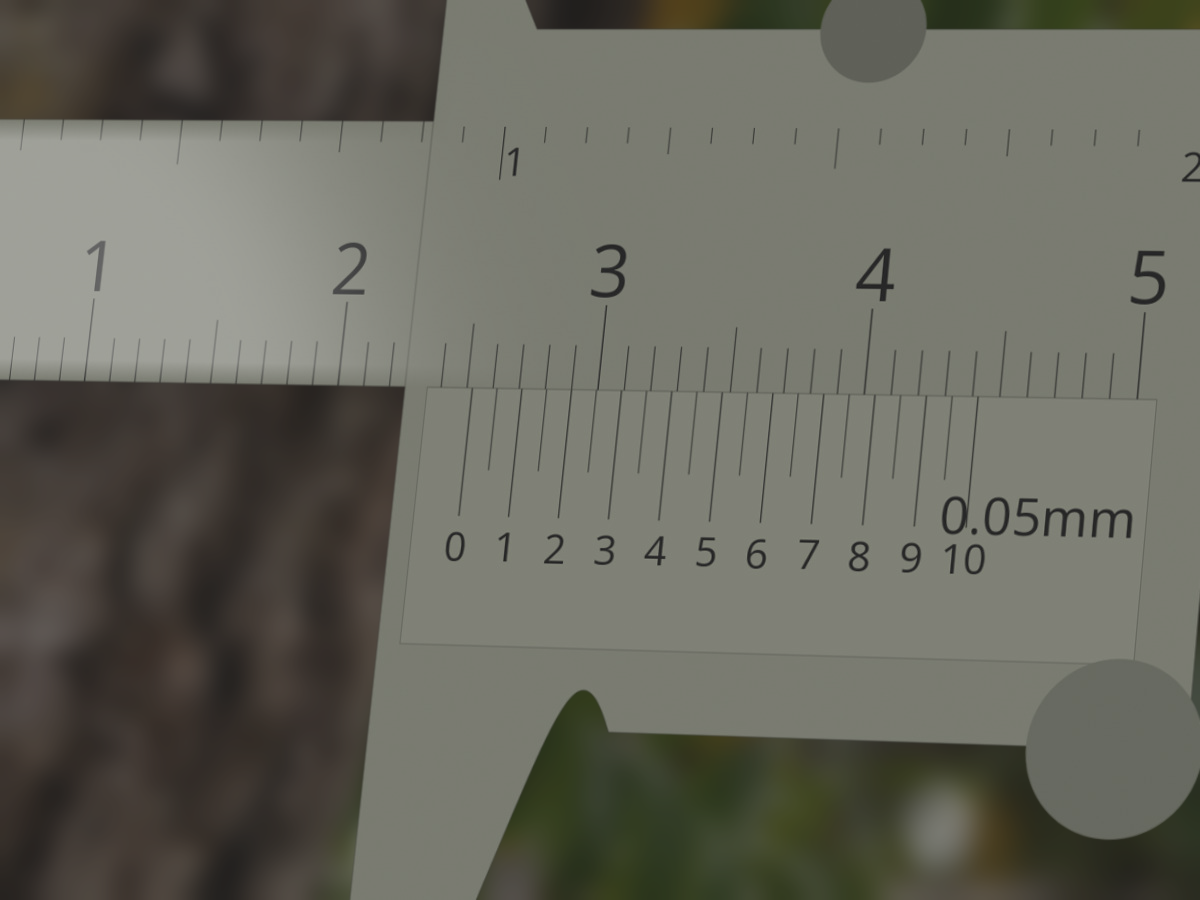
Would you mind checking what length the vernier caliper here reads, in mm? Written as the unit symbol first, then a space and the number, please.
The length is mm 25.20
